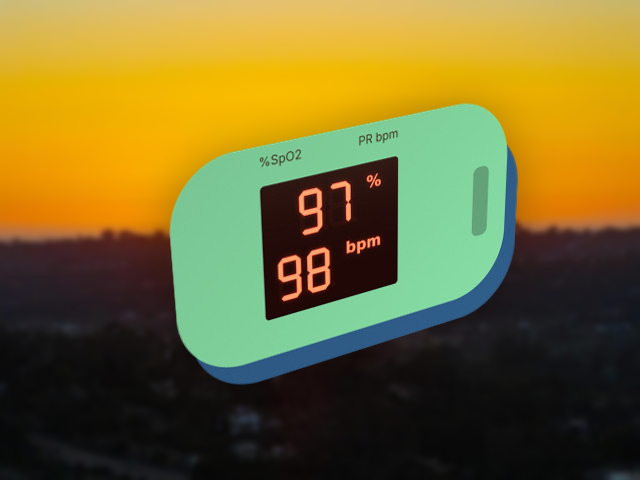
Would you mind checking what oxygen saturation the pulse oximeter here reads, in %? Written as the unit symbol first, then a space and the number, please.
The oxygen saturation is % 97
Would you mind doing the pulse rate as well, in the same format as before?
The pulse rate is bpm 98
